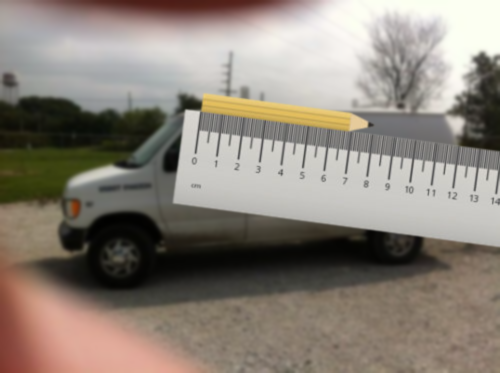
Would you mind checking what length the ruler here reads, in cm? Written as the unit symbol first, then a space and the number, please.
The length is cm 8
